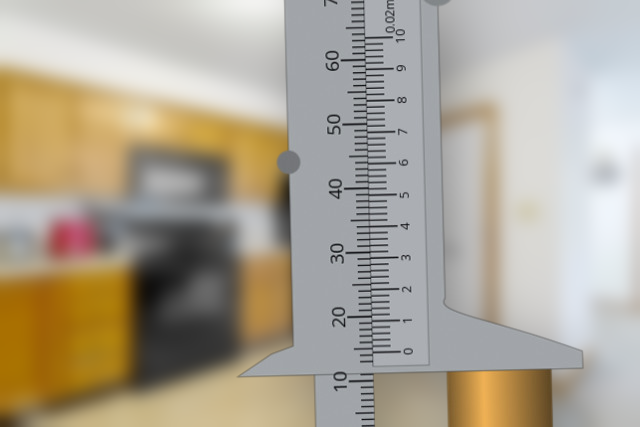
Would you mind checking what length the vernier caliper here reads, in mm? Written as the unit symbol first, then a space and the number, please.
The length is mm 14.4
